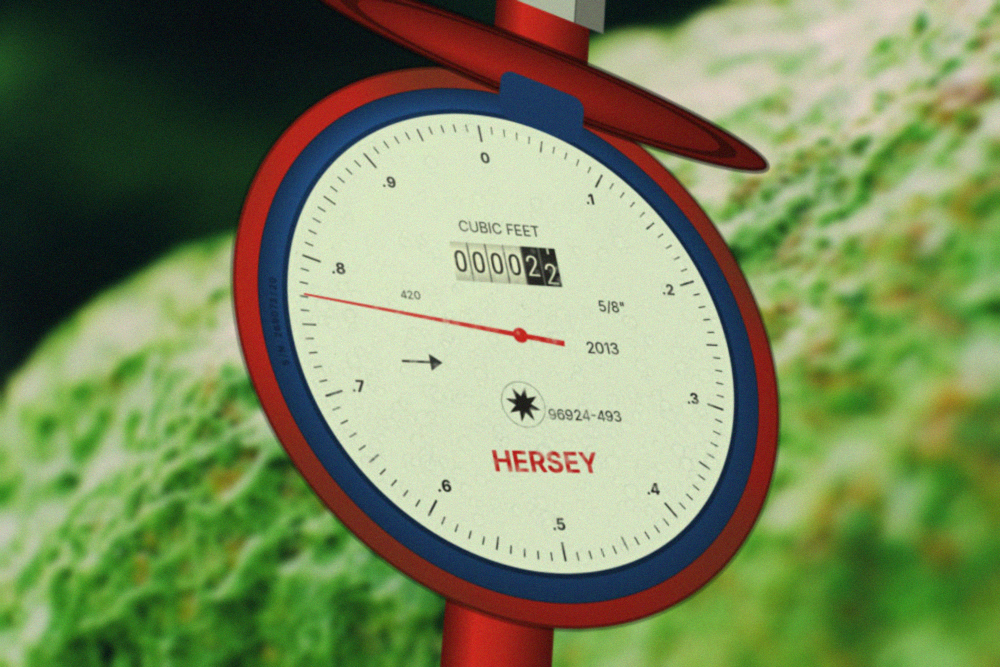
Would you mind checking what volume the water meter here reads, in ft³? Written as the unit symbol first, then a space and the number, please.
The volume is ft³ 21.77
